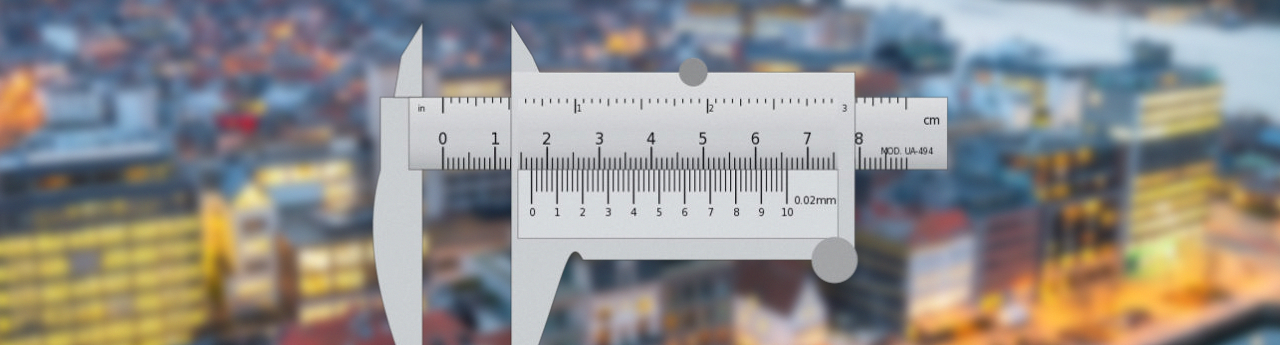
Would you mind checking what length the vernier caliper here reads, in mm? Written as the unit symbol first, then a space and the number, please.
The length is mm 17.0
